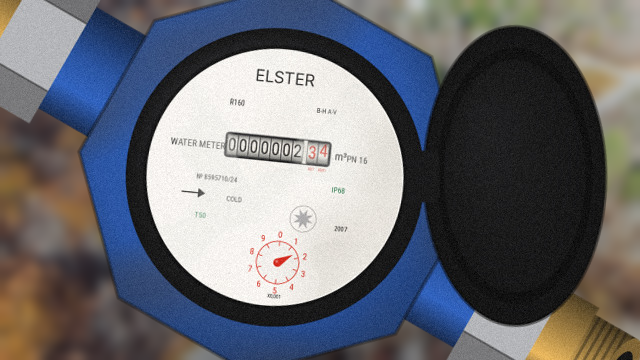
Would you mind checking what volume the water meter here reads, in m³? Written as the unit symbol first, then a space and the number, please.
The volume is m³ 2.341
